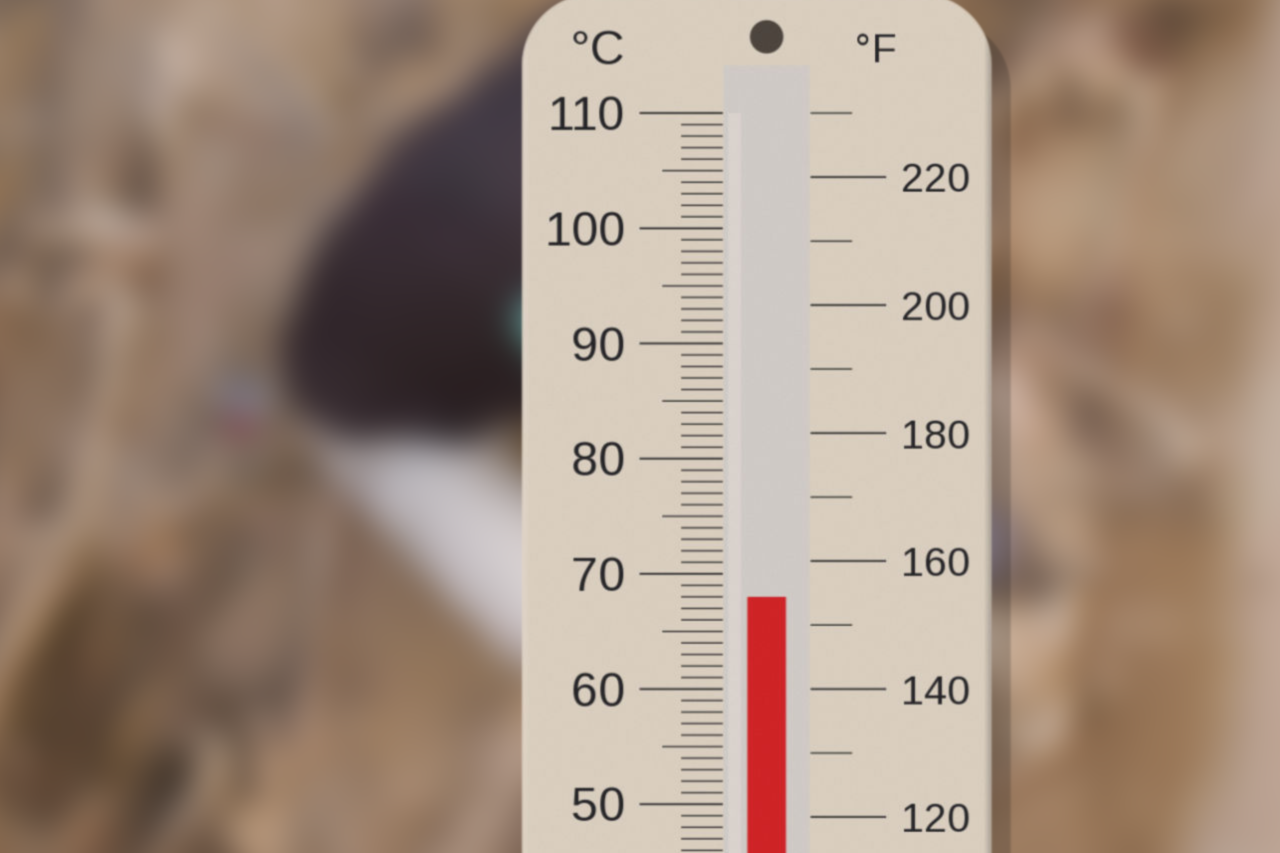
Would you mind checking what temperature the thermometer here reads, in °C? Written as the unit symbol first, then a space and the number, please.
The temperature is °C 68
